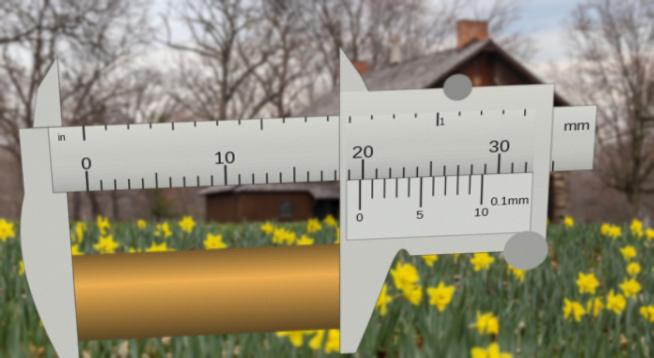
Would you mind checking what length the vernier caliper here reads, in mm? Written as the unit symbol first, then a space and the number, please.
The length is mm 19.8
